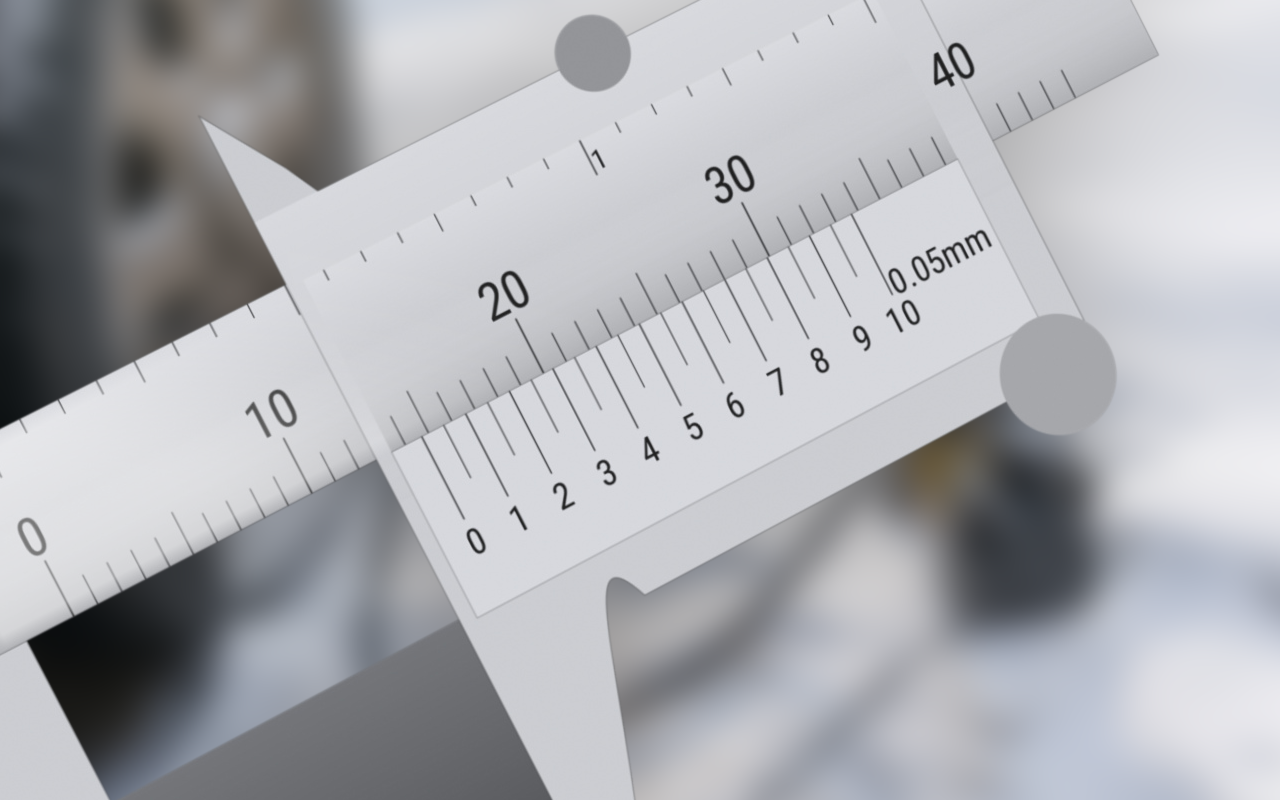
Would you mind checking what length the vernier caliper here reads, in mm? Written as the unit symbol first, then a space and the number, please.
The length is mm 14.7
